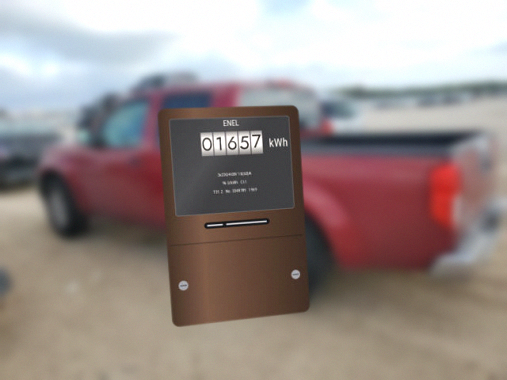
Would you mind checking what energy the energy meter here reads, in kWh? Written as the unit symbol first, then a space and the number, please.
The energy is kWh 1657
